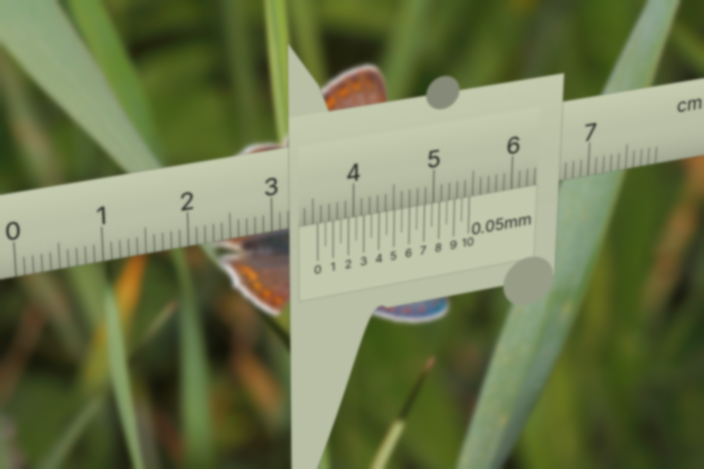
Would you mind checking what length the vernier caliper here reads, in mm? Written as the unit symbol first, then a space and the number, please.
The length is mm 35.6
